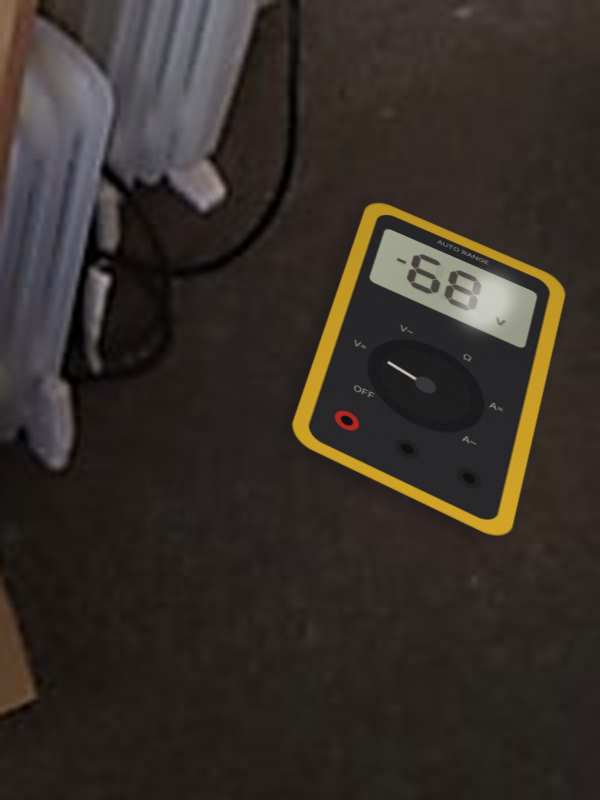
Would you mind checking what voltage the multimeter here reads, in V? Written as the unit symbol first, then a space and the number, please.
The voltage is V -68
